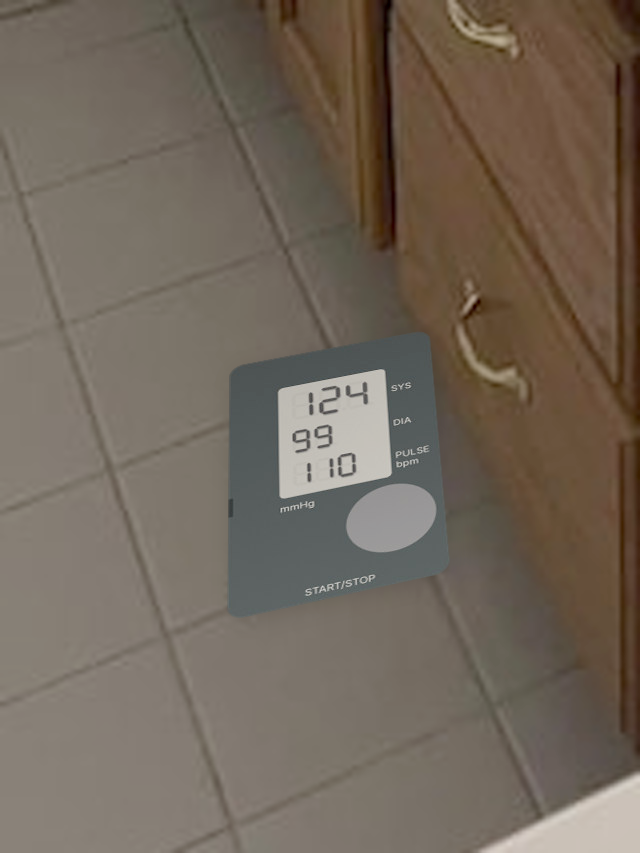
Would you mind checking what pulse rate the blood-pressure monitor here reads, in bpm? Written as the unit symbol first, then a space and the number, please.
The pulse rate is bpm 110
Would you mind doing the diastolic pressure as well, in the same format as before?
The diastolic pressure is mmHg 99
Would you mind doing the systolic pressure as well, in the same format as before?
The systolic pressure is mmHg 124
